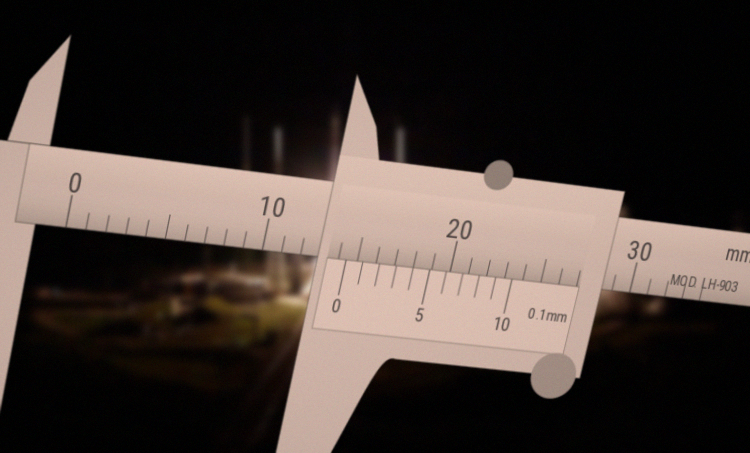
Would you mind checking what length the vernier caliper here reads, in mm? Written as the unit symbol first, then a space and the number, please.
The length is mm 14.4
